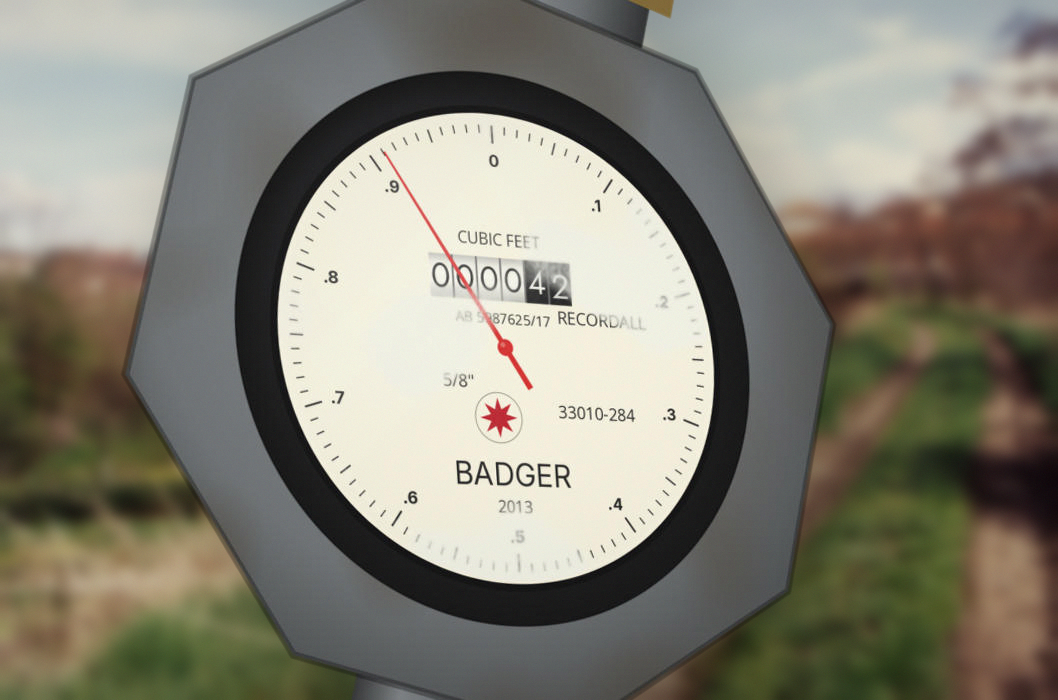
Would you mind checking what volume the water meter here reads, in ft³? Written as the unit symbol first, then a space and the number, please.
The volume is ft³ 41.91
